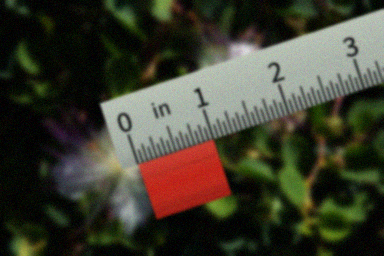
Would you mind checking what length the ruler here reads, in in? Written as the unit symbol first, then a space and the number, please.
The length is in 1
